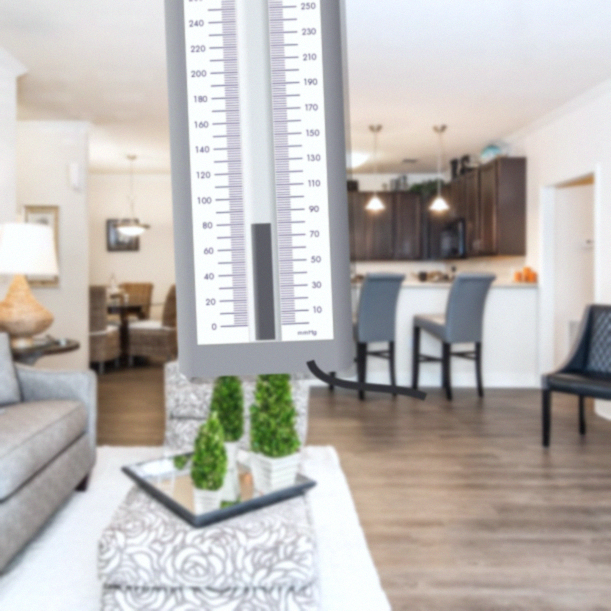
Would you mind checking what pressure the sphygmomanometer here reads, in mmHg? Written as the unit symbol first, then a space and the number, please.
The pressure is mmHg 80
